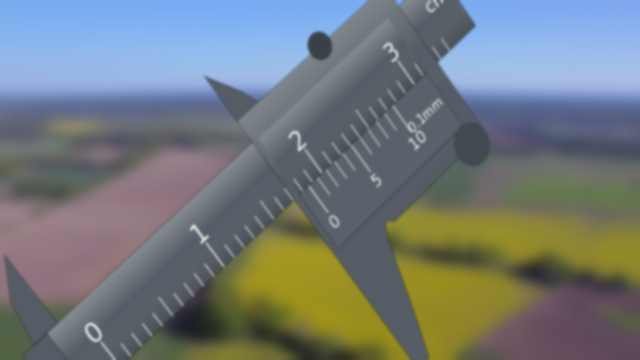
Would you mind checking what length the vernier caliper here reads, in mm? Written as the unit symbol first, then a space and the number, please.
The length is mm 18.6
